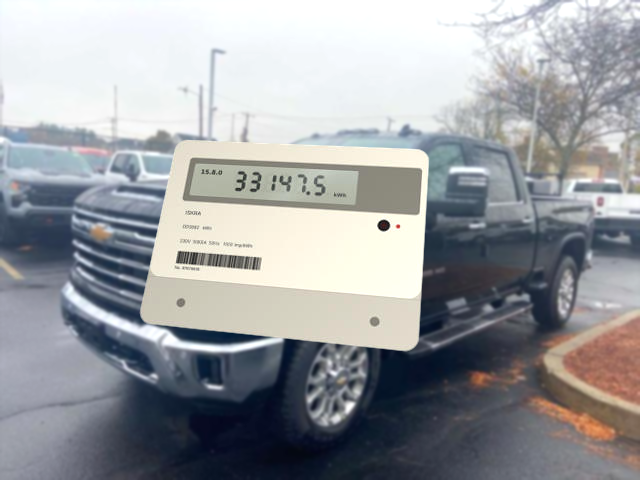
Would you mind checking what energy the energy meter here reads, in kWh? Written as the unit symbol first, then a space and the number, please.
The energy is kWh 33147.5
